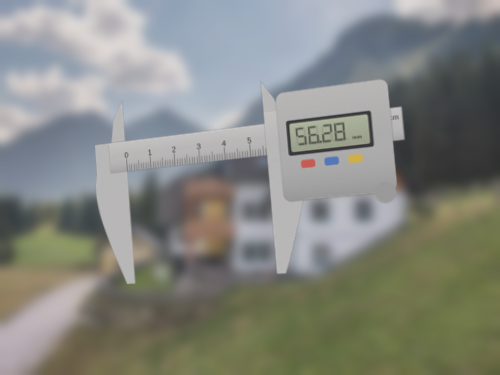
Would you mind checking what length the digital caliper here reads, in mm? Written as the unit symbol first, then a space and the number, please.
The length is mm 56.28
